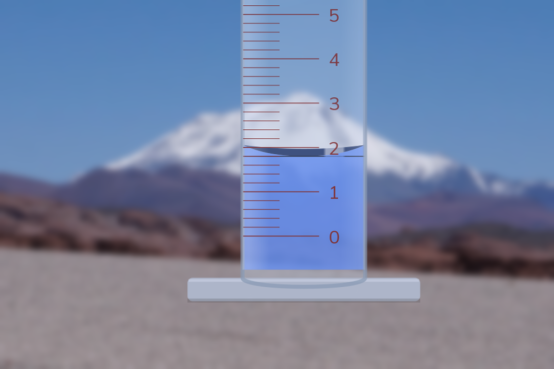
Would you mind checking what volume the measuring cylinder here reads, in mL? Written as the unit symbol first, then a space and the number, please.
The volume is mL 1.8
